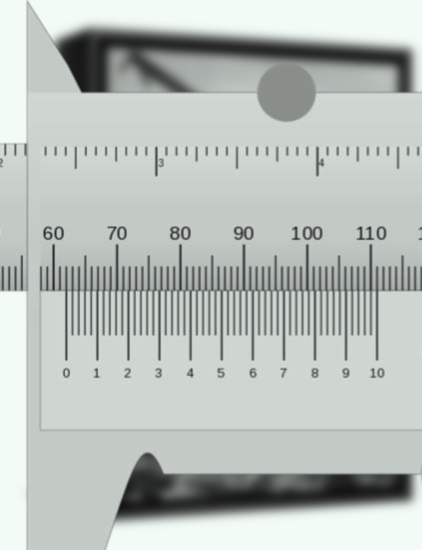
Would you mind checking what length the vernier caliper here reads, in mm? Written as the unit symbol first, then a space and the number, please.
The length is mm 62.0
